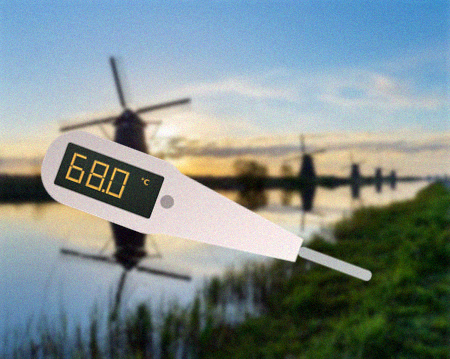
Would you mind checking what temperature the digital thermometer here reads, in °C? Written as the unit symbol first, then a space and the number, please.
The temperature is °C 68.0
